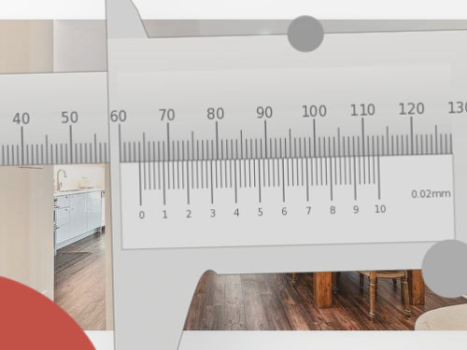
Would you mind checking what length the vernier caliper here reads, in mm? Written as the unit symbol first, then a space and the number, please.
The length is mm 64.0
